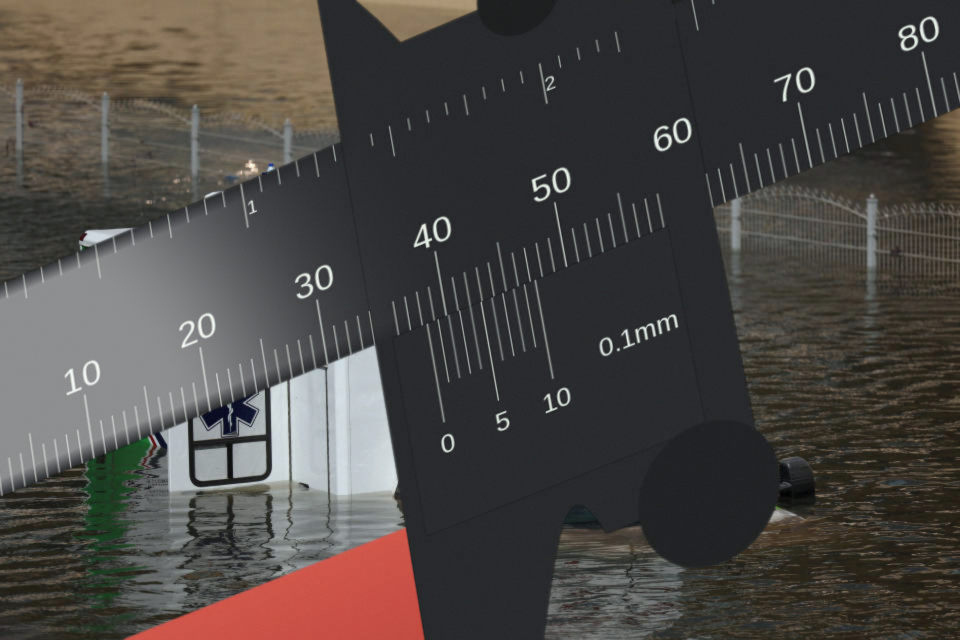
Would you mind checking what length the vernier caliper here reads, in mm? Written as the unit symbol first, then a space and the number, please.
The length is mm 38.4
